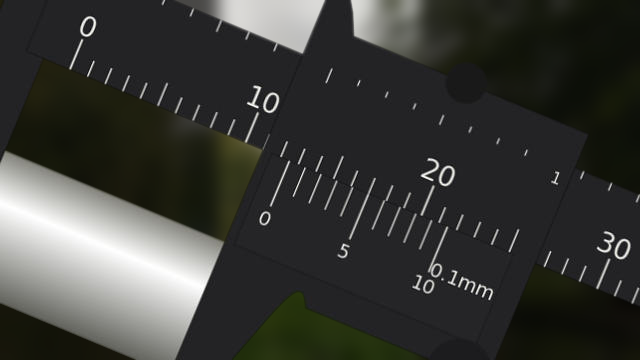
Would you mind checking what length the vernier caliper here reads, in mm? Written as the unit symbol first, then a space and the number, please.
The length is mm 12.5
